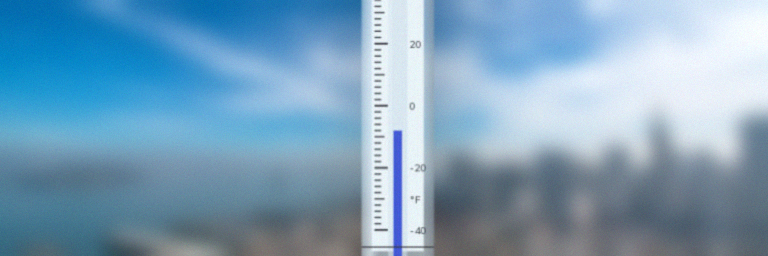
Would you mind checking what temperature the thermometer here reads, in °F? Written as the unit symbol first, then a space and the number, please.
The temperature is °F -8
